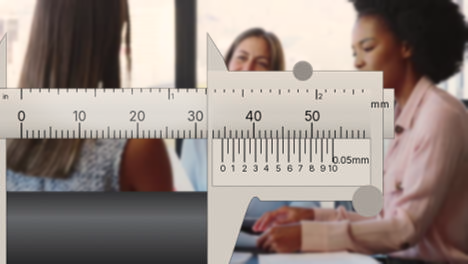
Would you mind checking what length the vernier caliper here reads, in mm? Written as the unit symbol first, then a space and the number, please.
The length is mm 34.6
